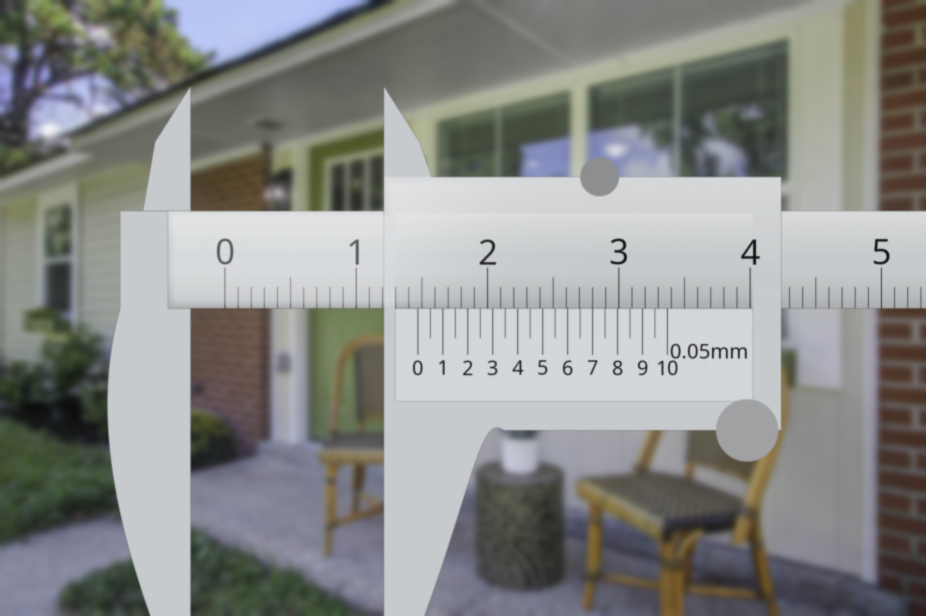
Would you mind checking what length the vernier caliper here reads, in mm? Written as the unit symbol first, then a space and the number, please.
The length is mm 14.7
